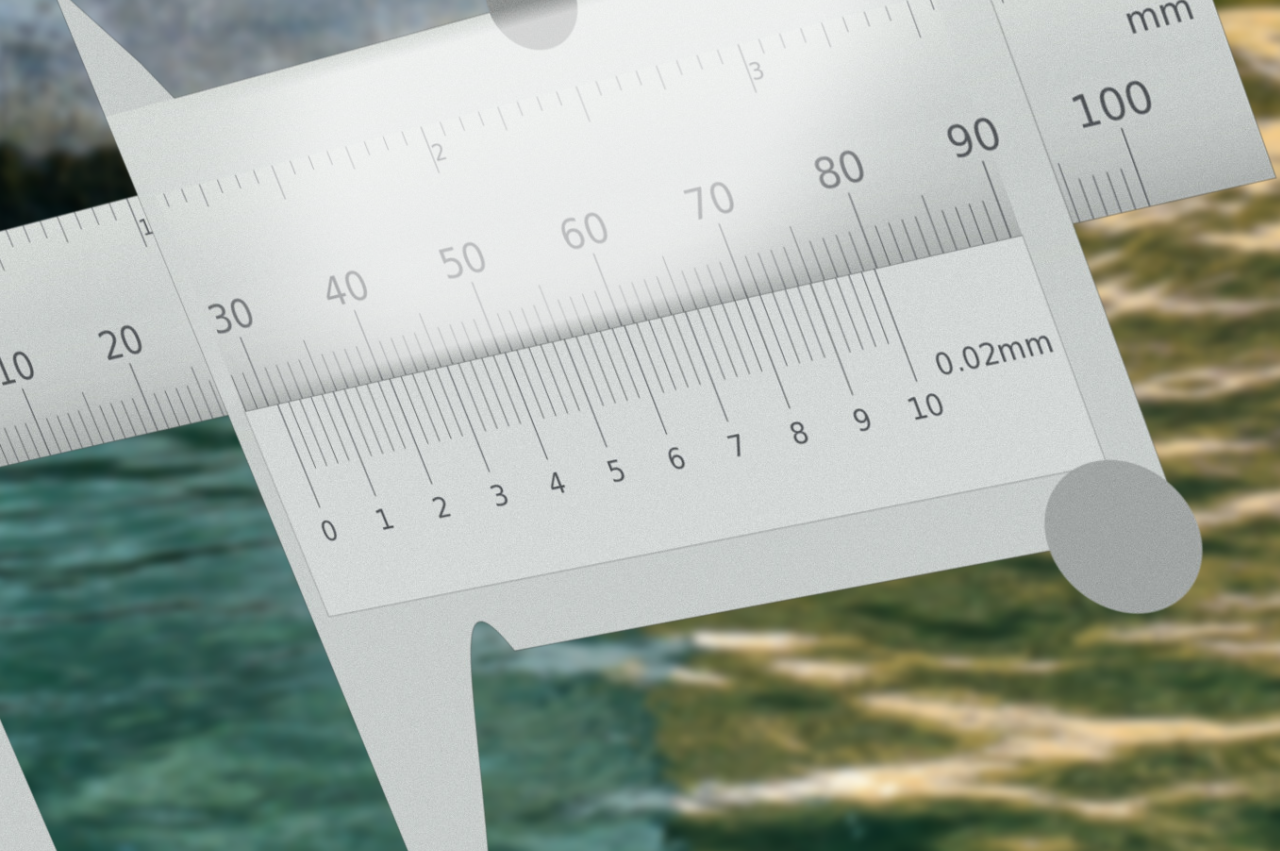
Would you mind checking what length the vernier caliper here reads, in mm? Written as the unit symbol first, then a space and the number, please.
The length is mm 30.8
